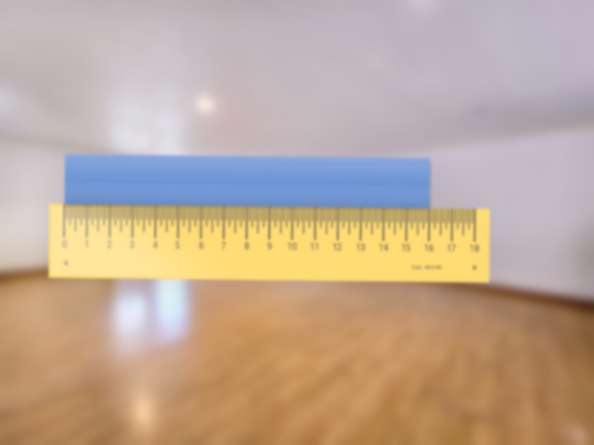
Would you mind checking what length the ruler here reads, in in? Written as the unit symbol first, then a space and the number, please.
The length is in 16
